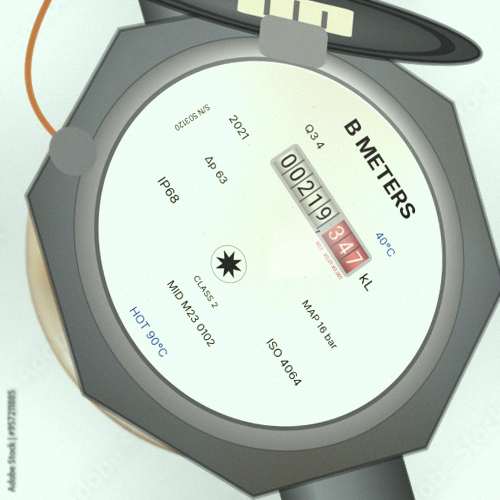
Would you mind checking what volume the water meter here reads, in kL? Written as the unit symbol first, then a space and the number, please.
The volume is kL 219.347
